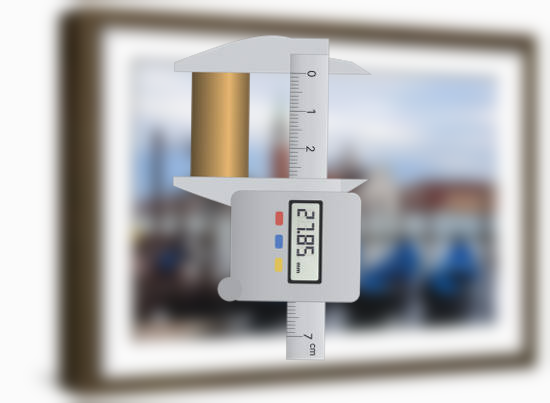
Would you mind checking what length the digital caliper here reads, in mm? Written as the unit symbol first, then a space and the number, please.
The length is mm 27.85
